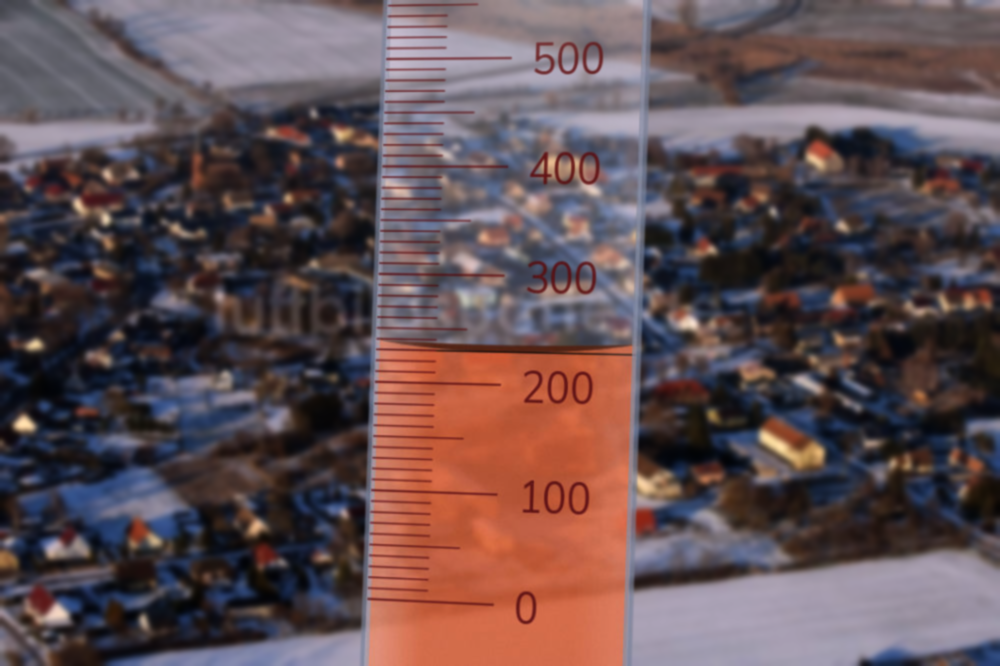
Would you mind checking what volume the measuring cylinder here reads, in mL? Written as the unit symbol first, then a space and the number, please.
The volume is mL 230
